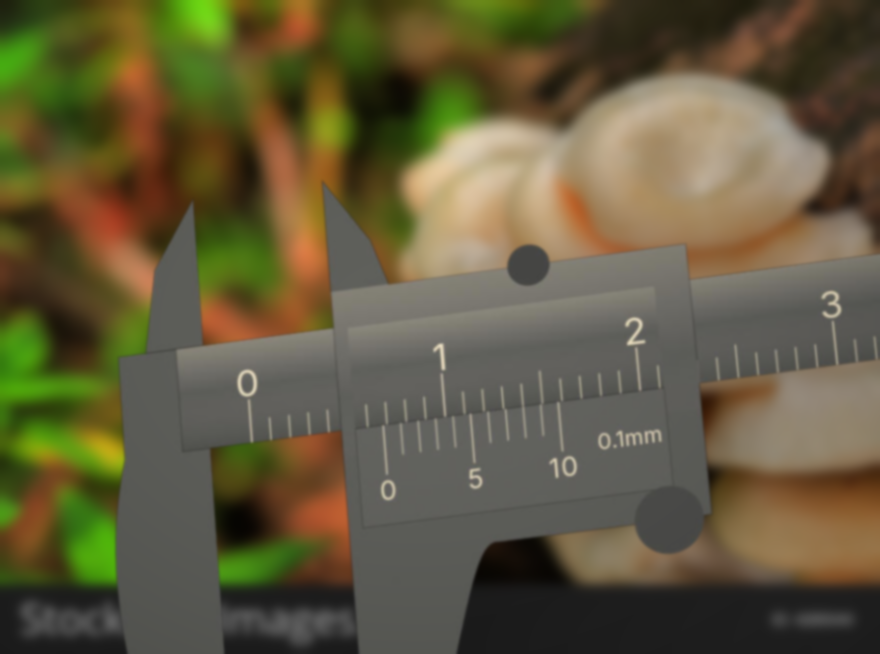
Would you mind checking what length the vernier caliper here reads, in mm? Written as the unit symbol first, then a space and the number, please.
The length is mm 6.8
